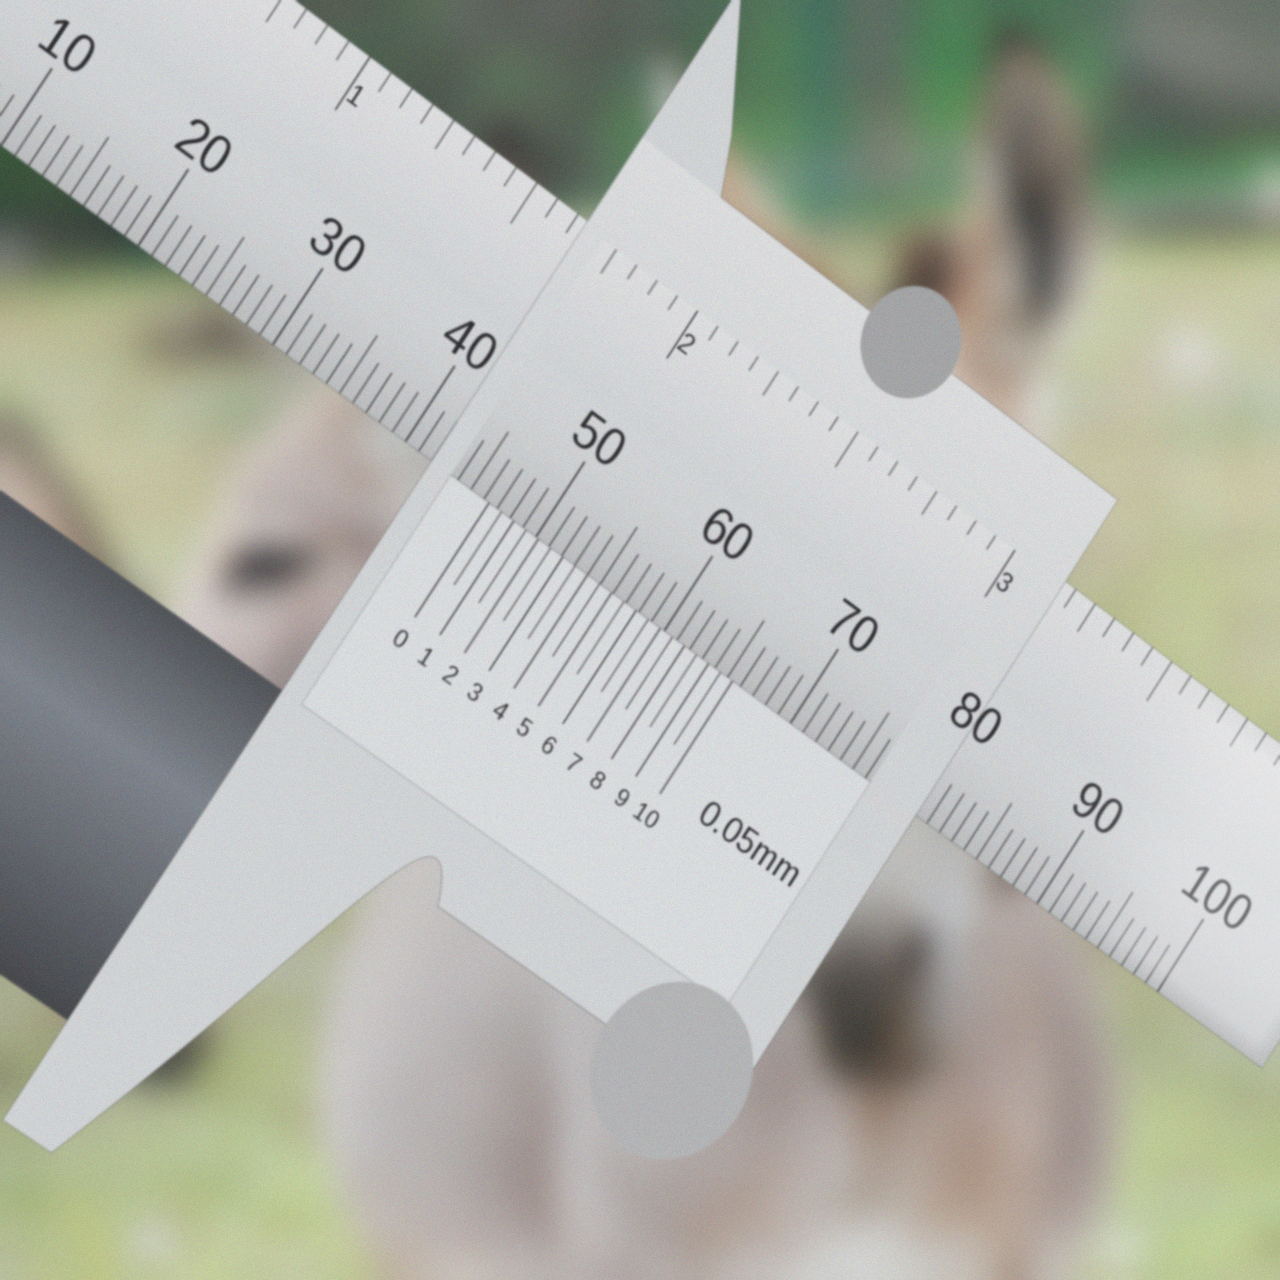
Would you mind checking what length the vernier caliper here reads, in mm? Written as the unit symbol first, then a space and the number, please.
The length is mm 46.4
